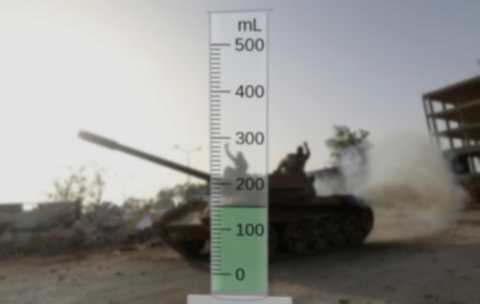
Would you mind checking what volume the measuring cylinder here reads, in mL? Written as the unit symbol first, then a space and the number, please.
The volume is mL 150
